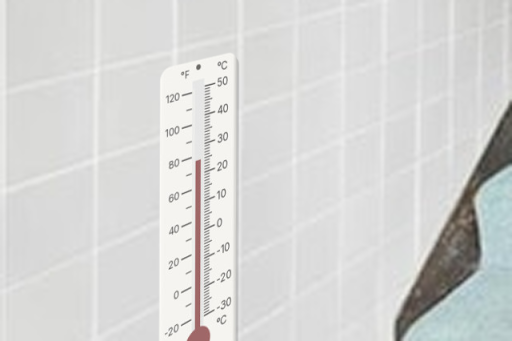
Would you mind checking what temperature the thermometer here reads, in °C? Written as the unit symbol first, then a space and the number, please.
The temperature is °C 25
